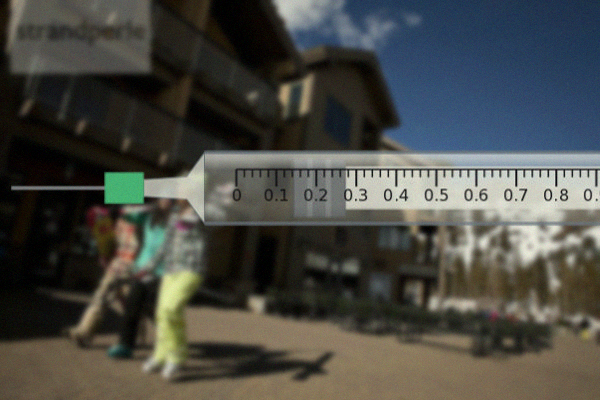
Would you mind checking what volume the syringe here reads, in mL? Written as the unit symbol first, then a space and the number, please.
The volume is mL 0.14
